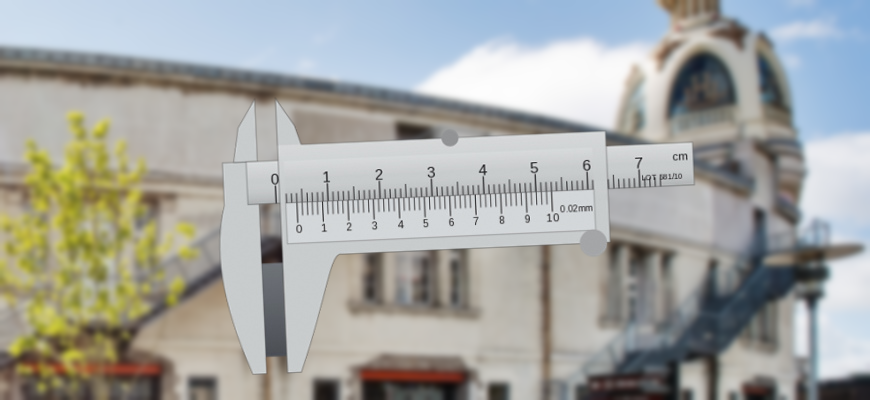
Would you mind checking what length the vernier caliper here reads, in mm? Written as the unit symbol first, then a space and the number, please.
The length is mm 4.0
